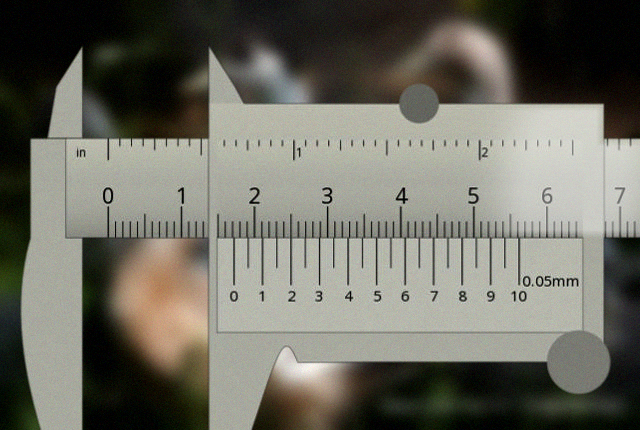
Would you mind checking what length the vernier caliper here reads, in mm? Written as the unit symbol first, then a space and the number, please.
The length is mm 17.2
